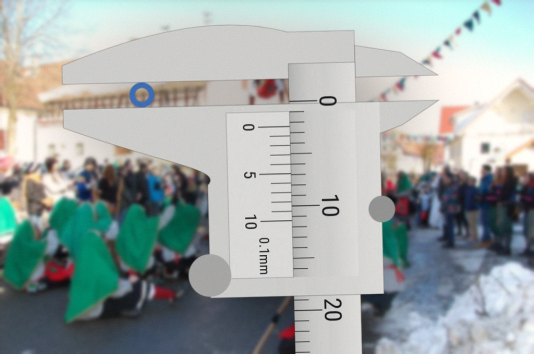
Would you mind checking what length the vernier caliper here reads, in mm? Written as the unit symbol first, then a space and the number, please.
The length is mm 2.4
